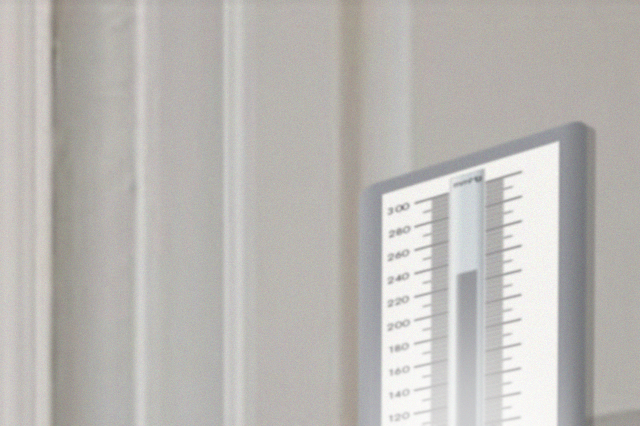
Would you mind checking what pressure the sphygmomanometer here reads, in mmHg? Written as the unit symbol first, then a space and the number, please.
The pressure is mmHg 230
